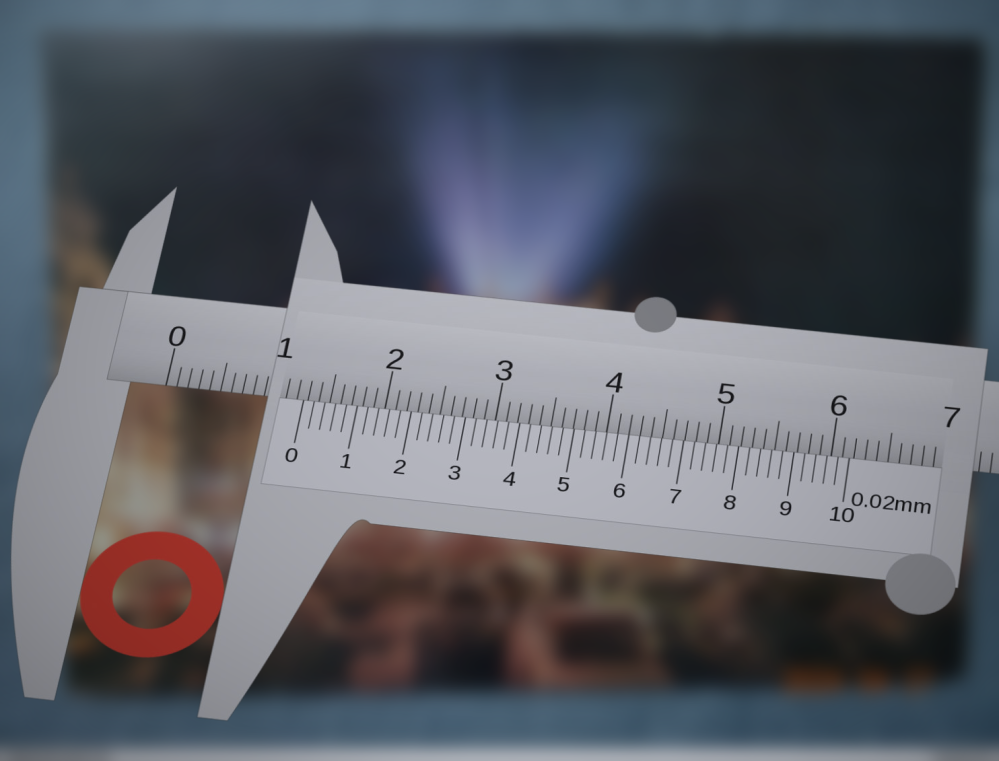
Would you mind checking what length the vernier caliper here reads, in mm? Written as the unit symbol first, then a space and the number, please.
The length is mm 12.6
